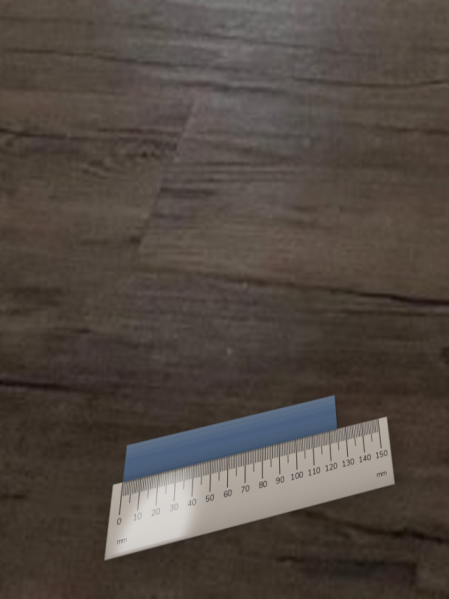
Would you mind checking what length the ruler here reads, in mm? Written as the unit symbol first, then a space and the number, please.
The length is mm 125
